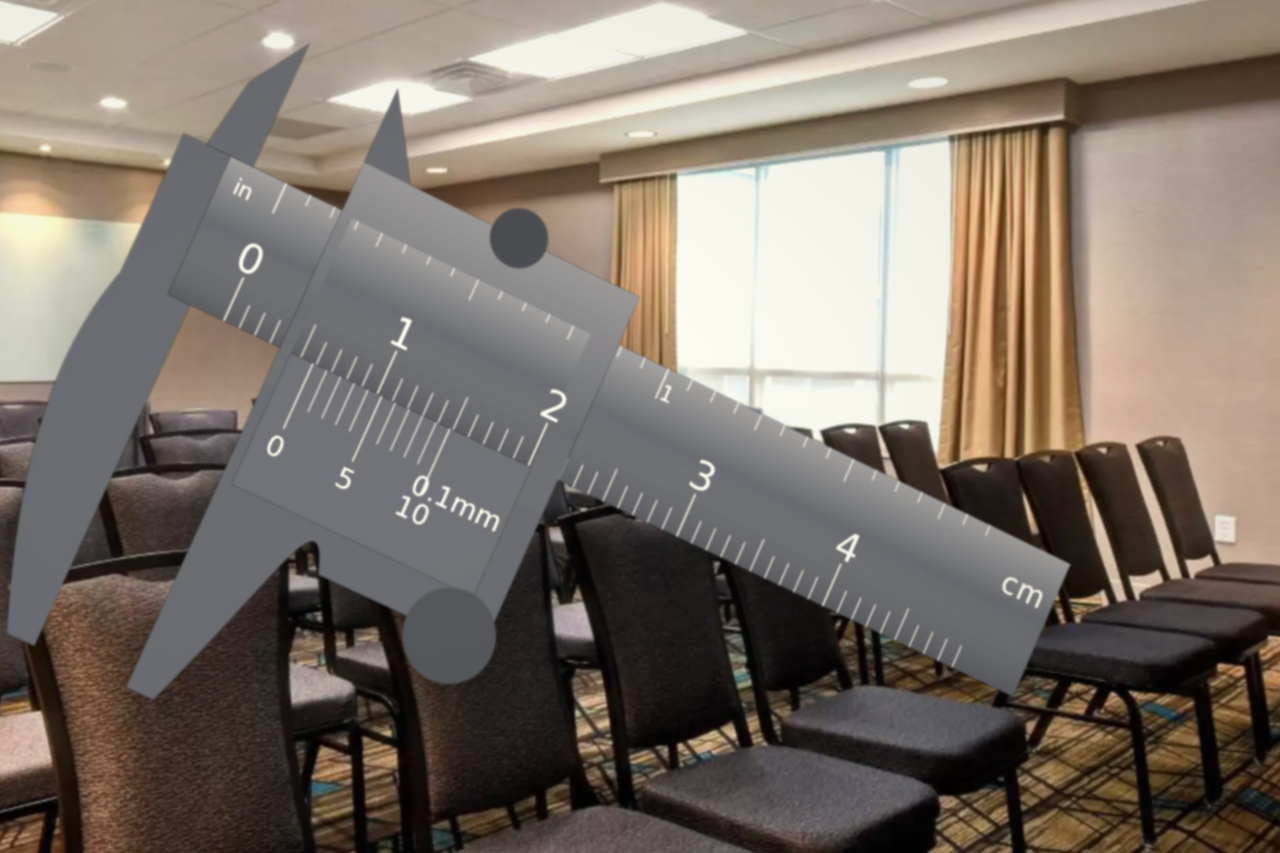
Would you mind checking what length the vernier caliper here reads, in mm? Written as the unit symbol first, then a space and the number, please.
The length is mm 5.8
